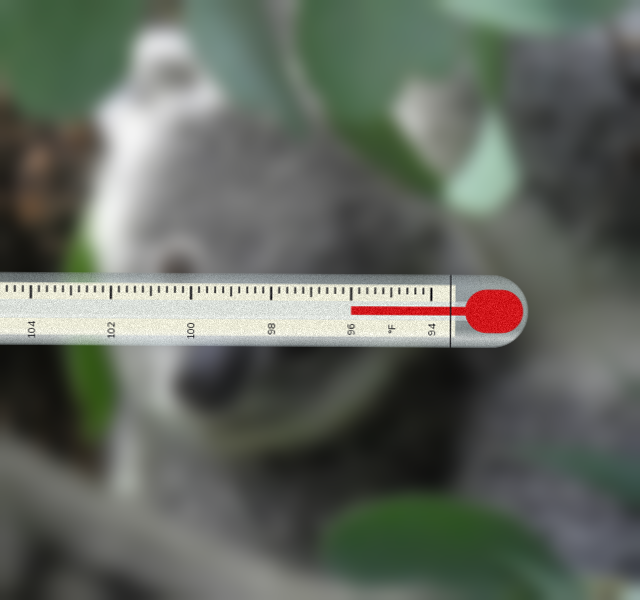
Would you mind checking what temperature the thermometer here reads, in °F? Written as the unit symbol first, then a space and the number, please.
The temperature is °F 96
